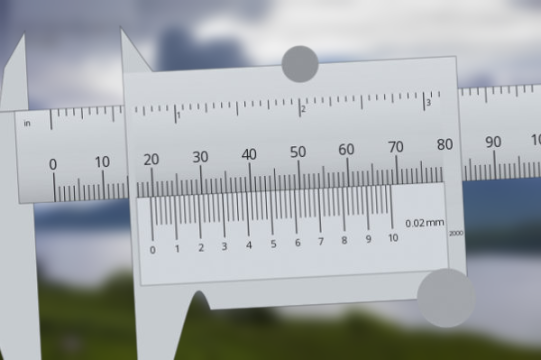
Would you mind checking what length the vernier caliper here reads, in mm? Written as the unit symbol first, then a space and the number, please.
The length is mm 19.5
